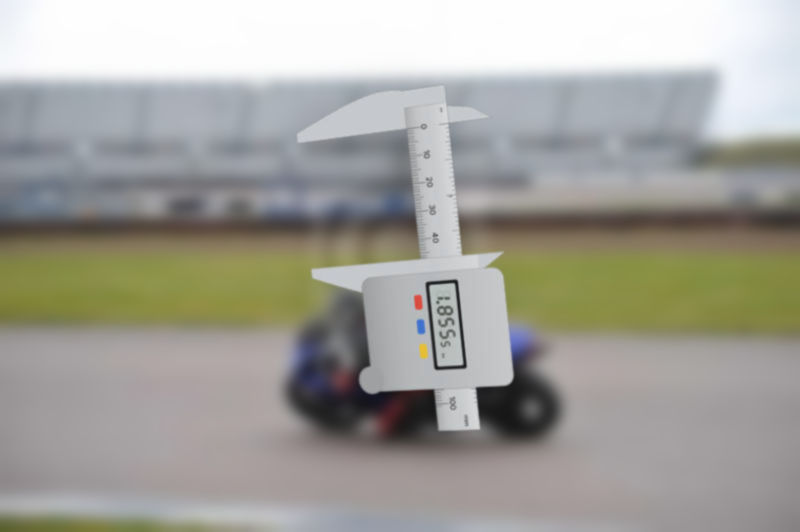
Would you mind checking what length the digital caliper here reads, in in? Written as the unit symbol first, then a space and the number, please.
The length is in 1.8555
